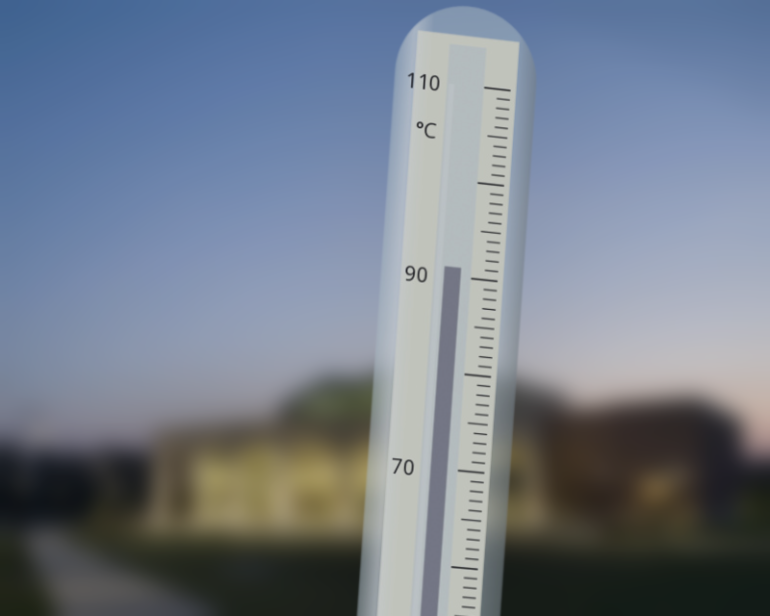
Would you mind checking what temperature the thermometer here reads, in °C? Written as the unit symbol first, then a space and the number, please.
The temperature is °C 91
